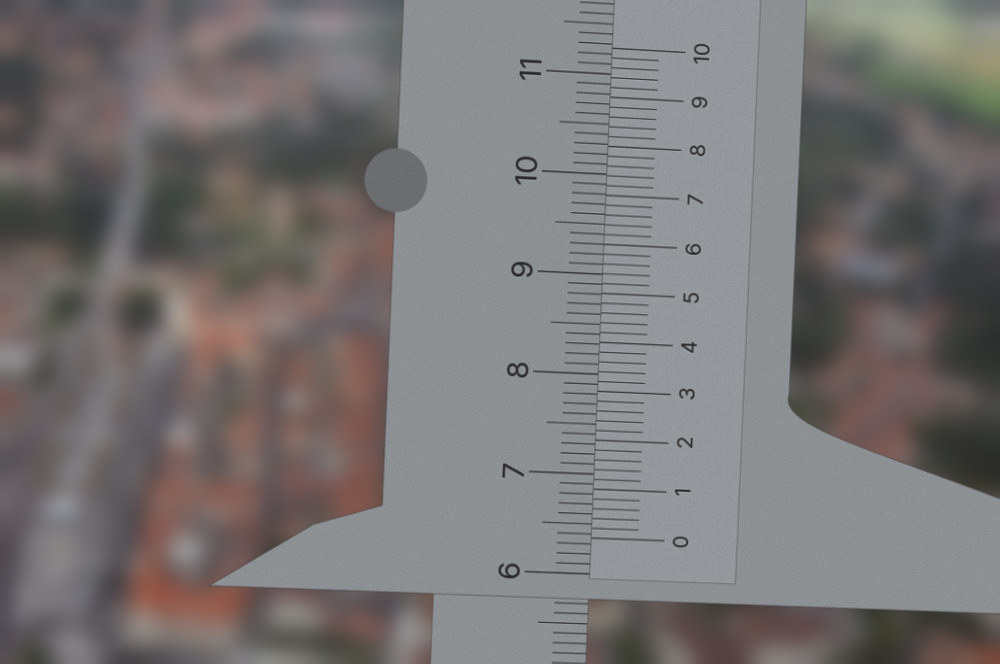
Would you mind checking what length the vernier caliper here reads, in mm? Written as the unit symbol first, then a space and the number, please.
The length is mm 63.6
